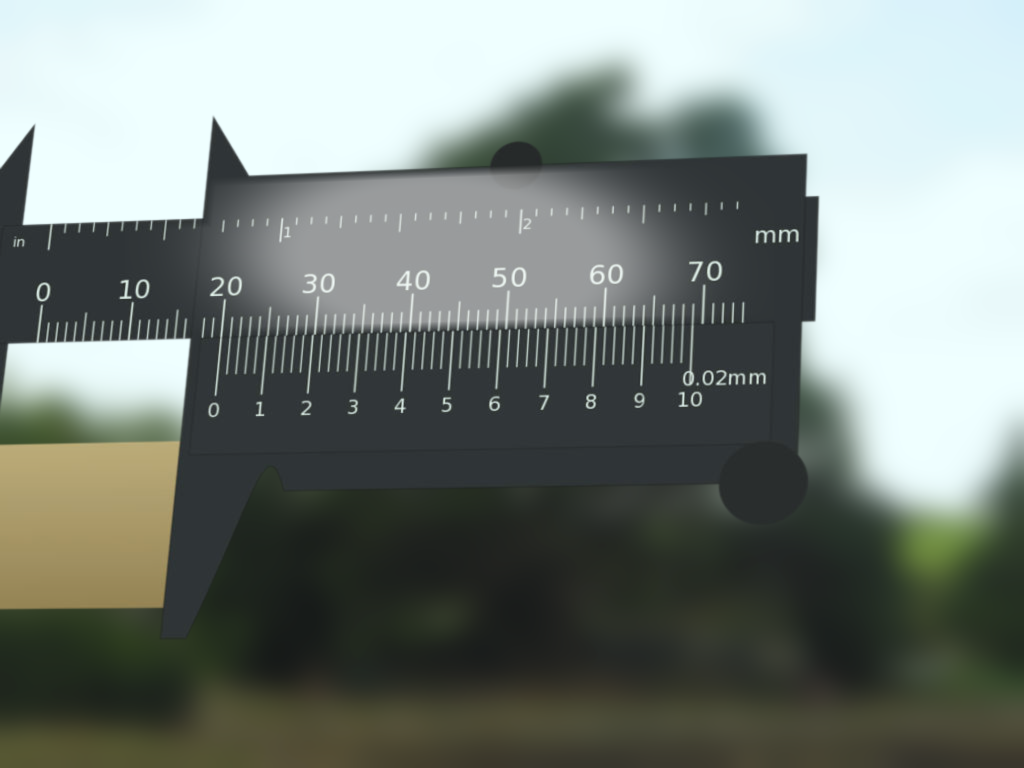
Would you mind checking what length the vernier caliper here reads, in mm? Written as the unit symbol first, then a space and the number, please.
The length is mm 20.0
